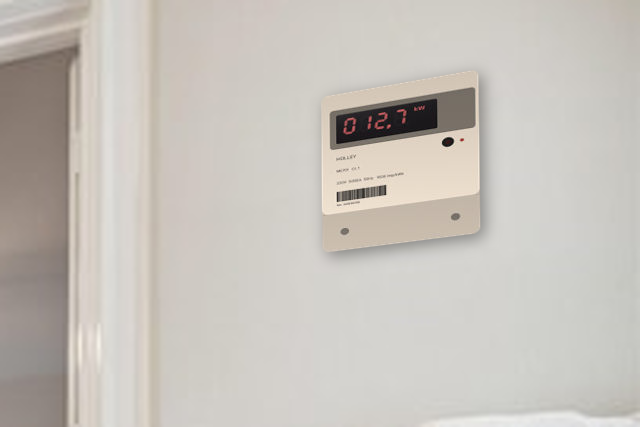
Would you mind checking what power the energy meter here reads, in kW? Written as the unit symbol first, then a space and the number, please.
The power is kW 12.7
